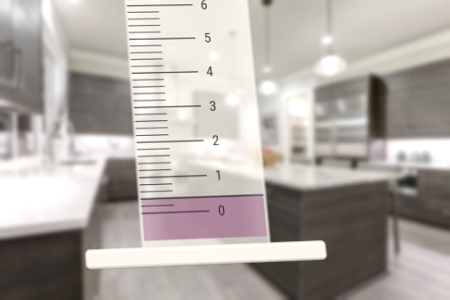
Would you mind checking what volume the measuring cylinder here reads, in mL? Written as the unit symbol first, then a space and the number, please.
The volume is mL 0.4
